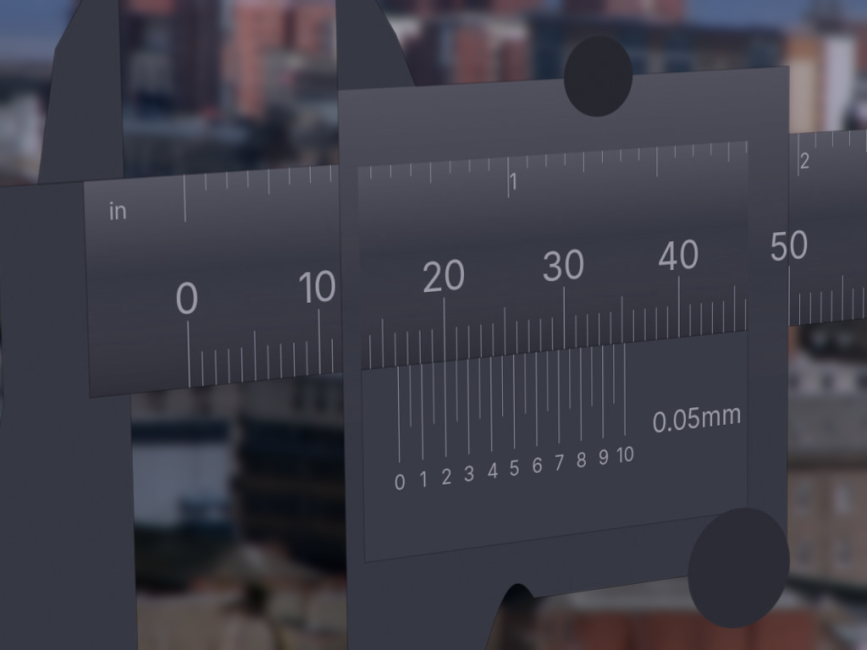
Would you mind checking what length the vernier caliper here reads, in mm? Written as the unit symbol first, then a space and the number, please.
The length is mm 16.2
